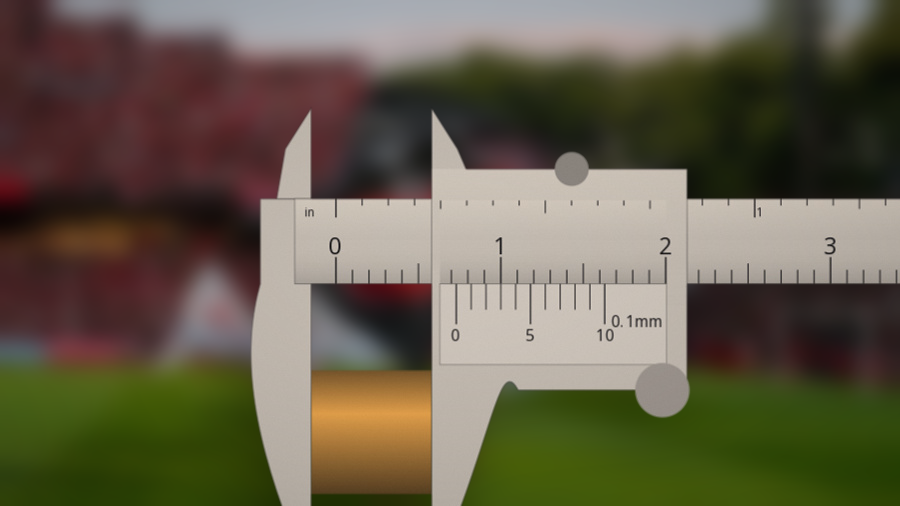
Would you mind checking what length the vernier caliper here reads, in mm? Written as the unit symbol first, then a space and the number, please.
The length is mm 7.3
